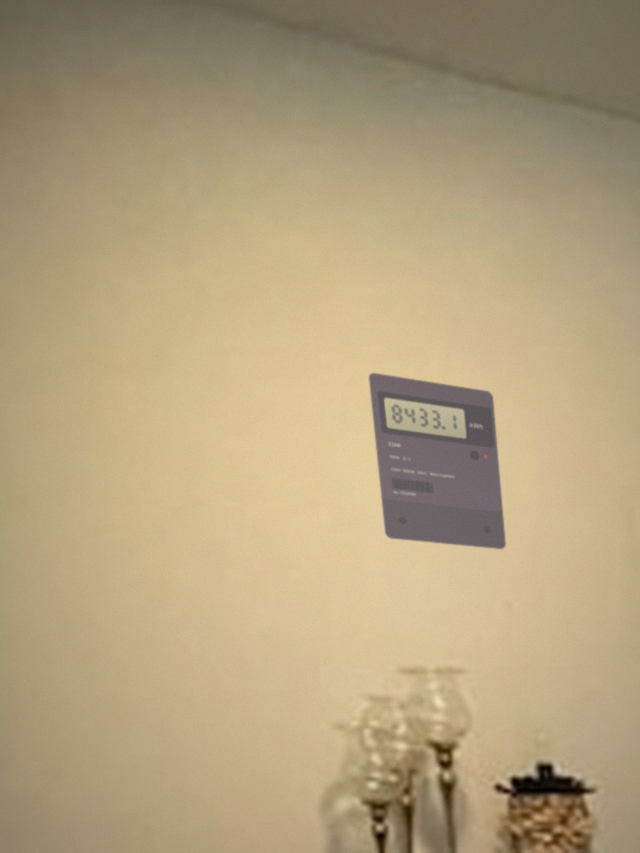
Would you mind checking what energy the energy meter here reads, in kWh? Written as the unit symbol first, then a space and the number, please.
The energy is kWh 8433.1
